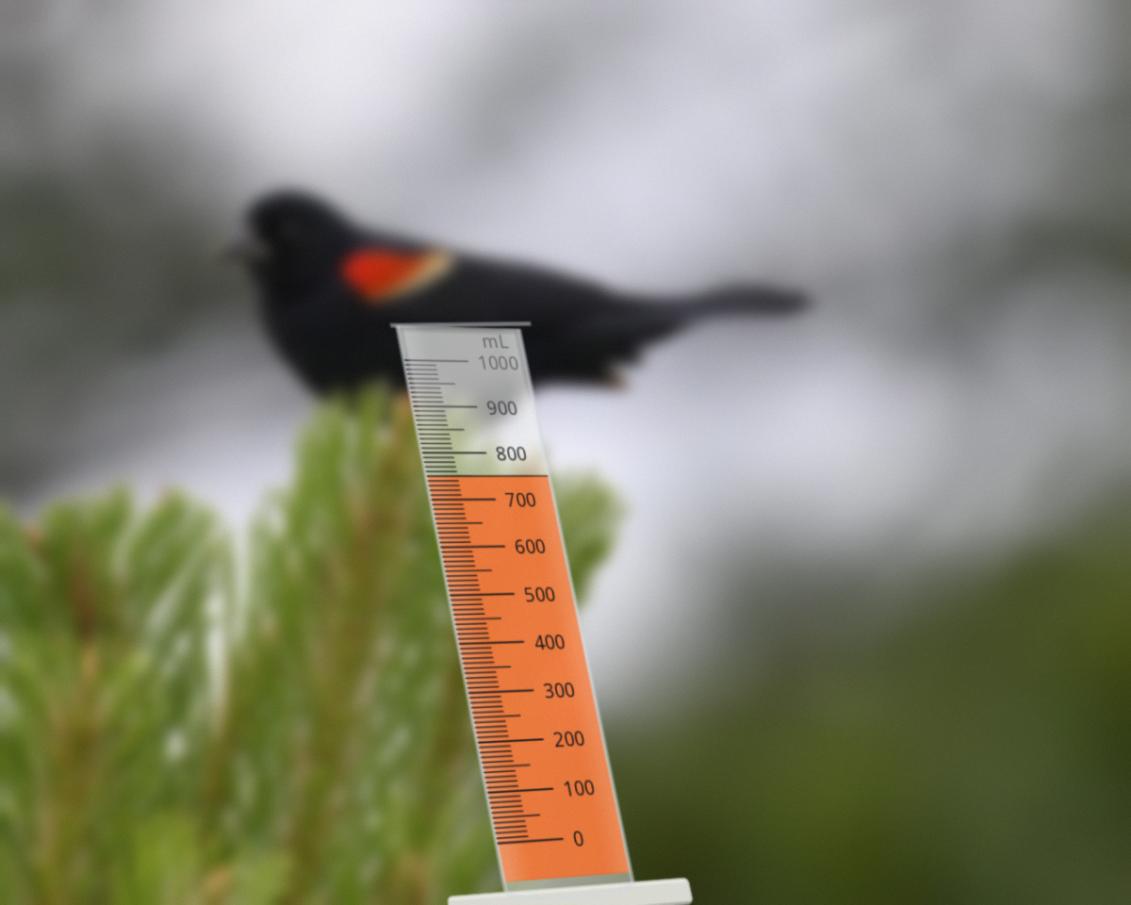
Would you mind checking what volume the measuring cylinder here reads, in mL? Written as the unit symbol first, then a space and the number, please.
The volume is mL 750
